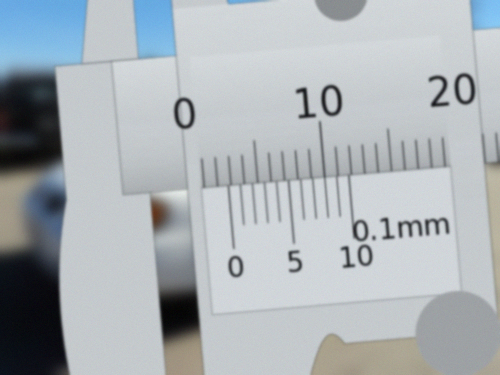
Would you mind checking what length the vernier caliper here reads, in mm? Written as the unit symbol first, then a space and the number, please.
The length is mm 2.8
